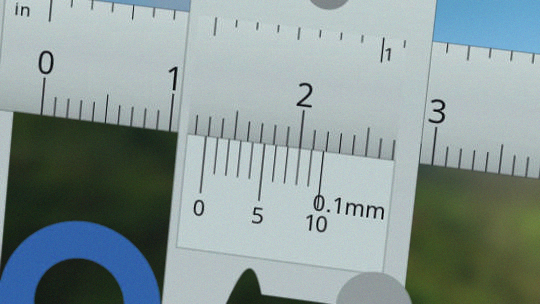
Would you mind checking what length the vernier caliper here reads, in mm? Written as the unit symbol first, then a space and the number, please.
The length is mm 12.8
